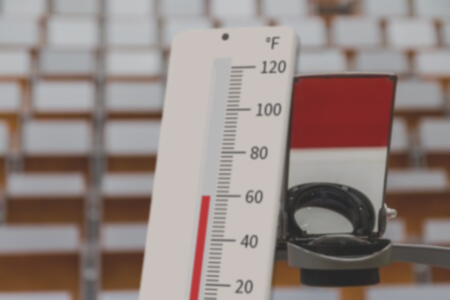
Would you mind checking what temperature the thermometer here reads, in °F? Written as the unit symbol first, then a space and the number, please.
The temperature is °F 60
